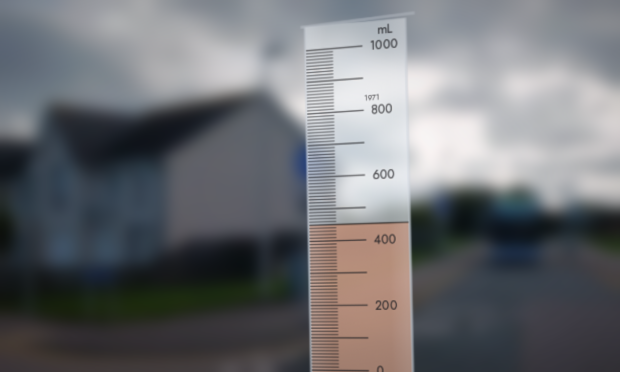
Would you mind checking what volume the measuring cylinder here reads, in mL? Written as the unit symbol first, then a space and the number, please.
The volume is mL 450
